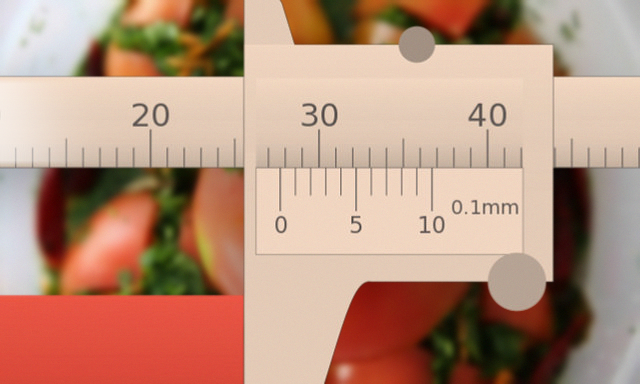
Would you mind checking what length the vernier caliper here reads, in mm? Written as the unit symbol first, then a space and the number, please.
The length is mm 27.7
